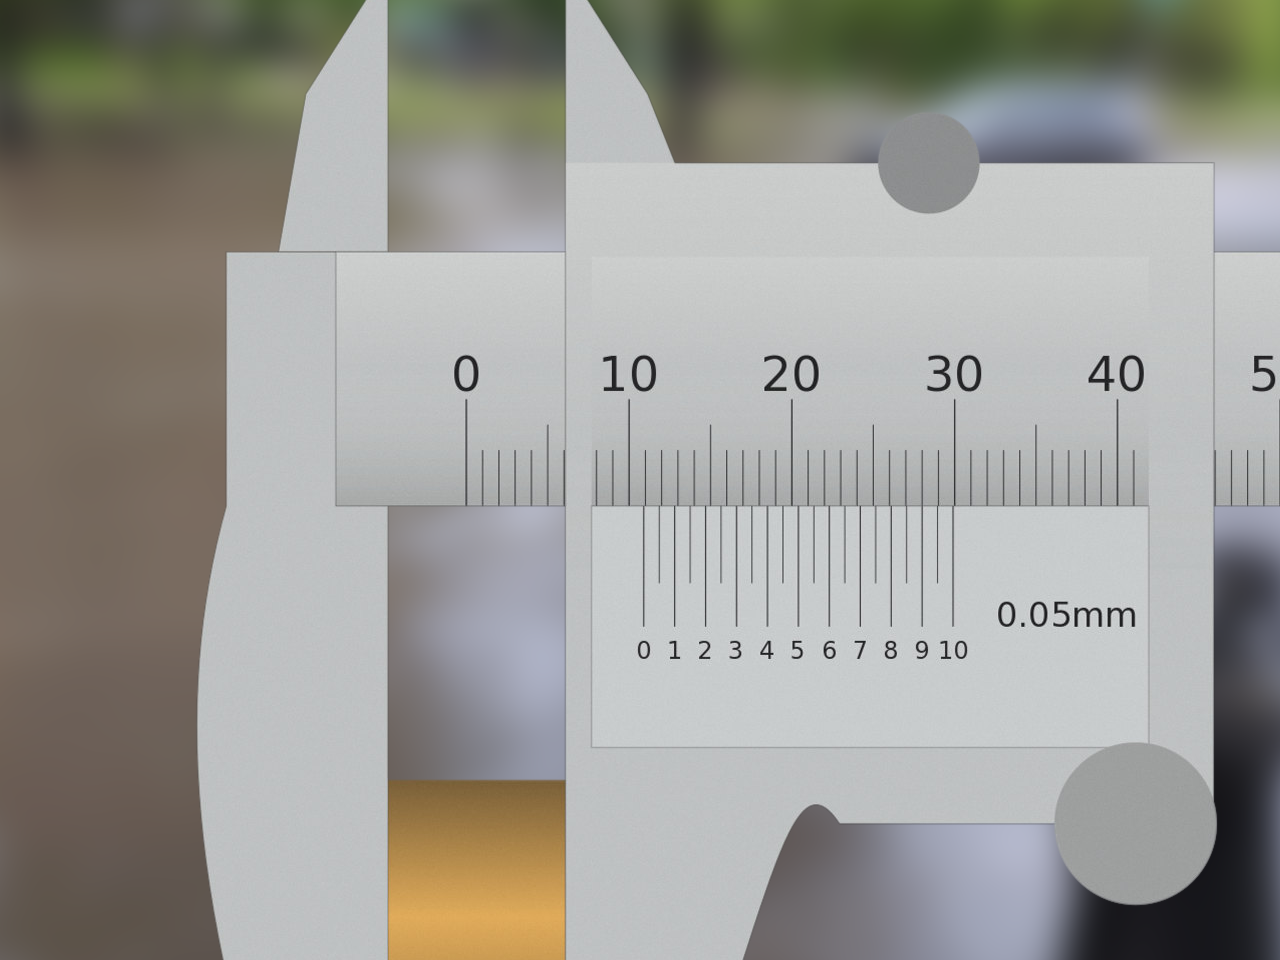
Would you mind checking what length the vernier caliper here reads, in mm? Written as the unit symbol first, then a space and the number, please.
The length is mm 10.9
